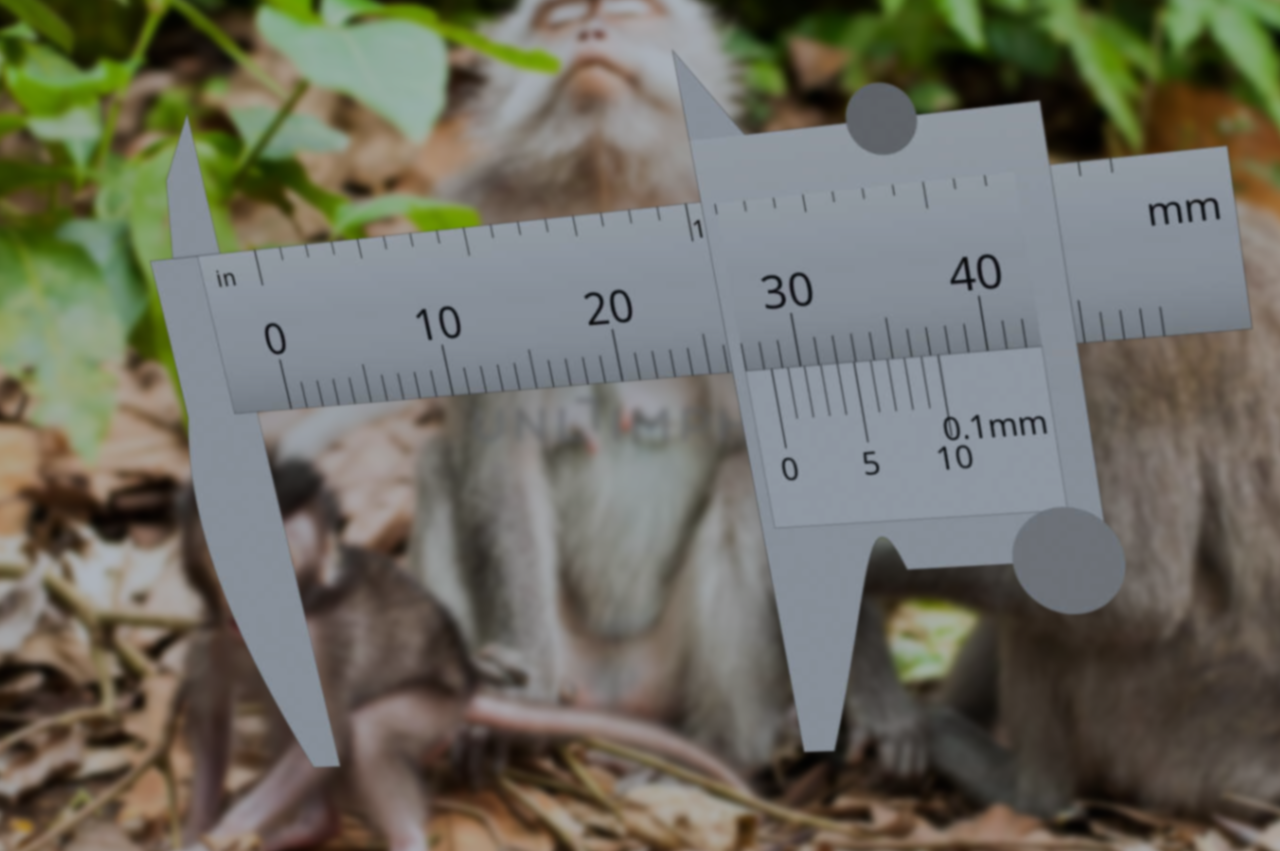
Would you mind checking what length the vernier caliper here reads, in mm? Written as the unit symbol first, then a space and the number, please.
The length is mm 28.4
